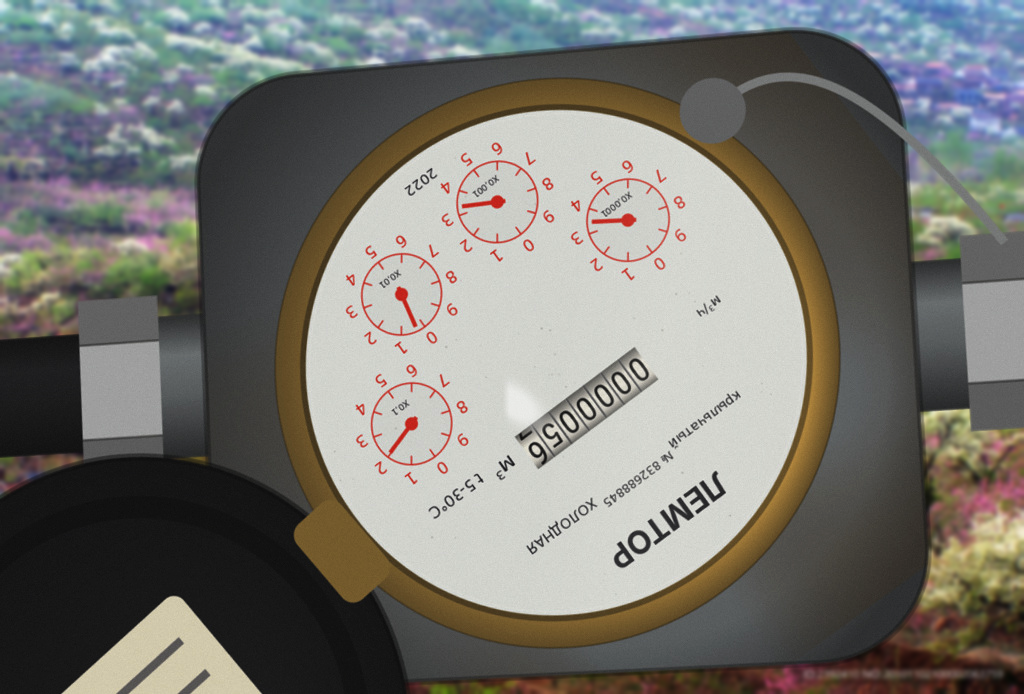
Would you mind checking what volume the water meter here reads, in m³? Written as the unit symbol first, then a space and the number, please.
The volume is m³ 56.2033
